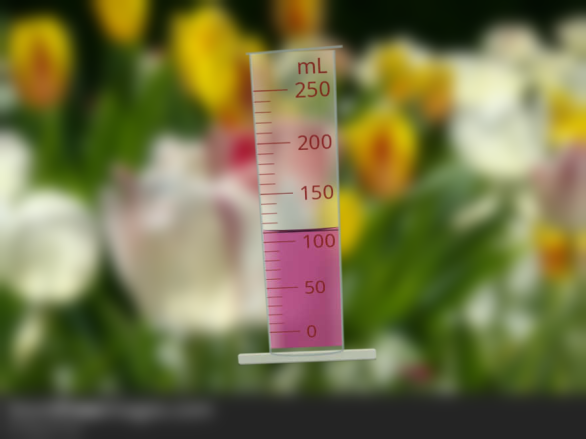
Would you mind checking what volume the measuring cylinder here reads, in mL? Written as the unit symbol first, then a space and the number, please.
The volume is mL 110
